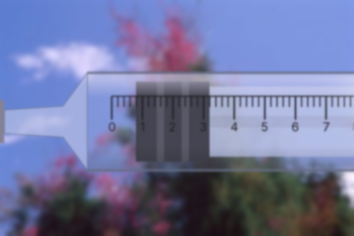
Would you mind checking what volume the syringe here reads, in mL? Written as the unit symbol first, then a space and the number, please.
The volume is mL 0.8
